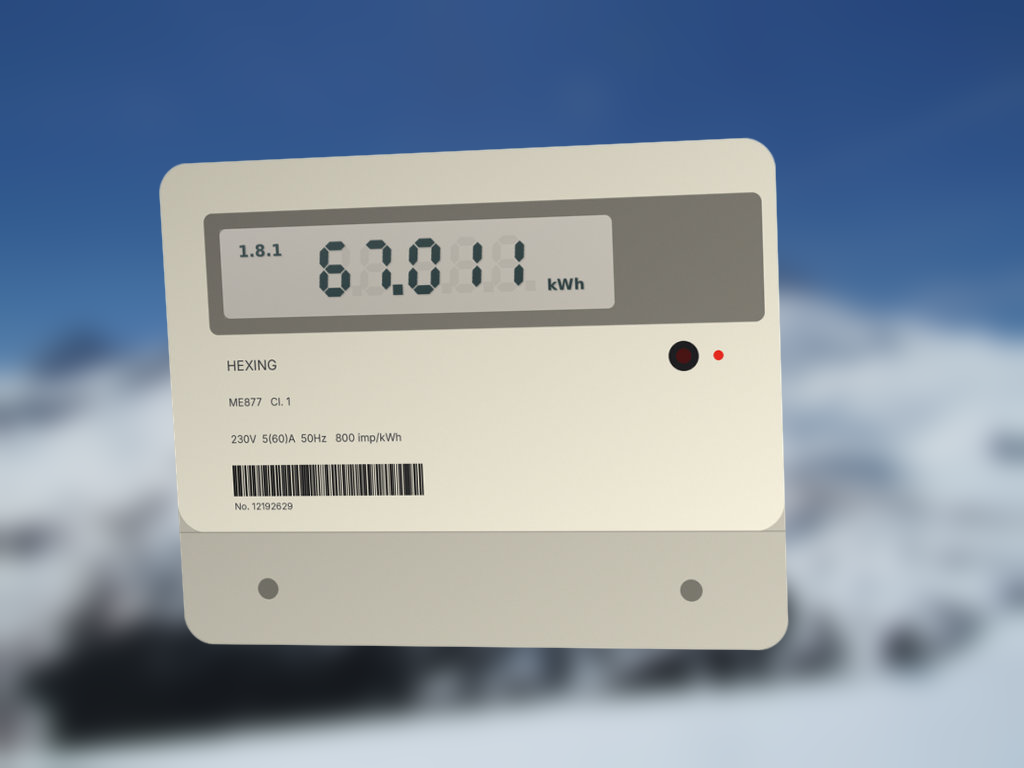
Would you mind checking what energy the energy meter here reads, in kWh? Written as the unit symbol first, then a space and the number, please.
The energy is kWh 67.011
